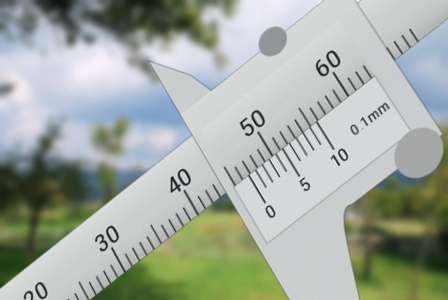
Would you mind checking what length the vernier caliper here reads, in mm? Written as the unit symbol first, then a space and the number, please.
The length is mm 46.8
